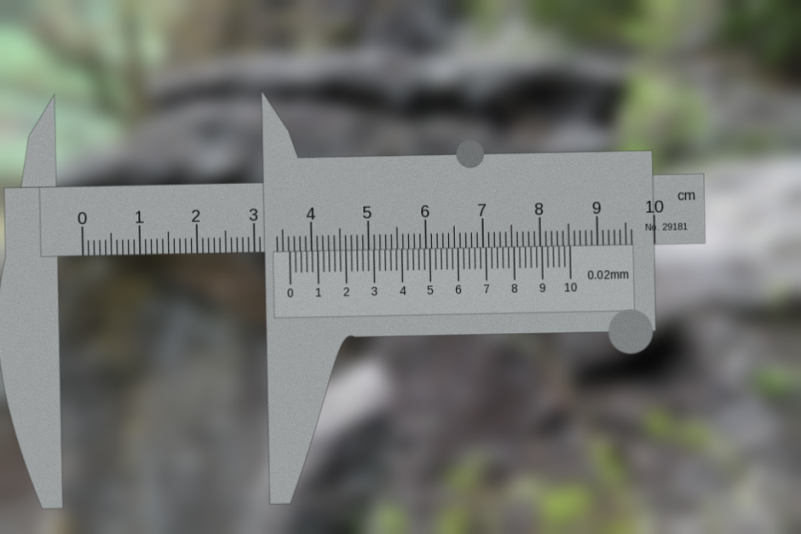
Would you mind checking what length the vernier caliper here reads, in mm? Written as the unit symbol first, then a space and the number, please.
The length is mm 36.2
